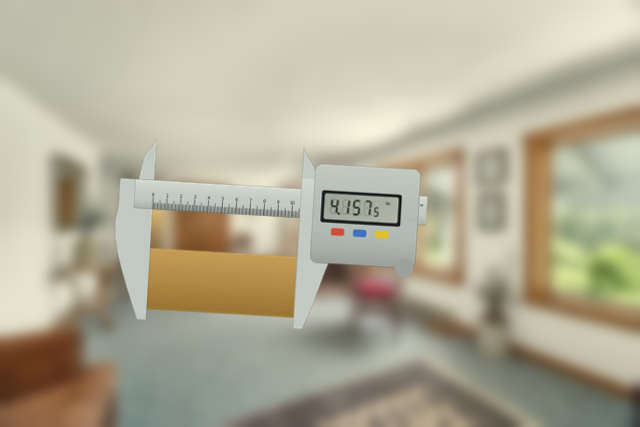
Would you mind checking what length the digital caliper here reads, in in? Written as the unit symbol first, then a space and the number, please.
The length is in 4.1575
